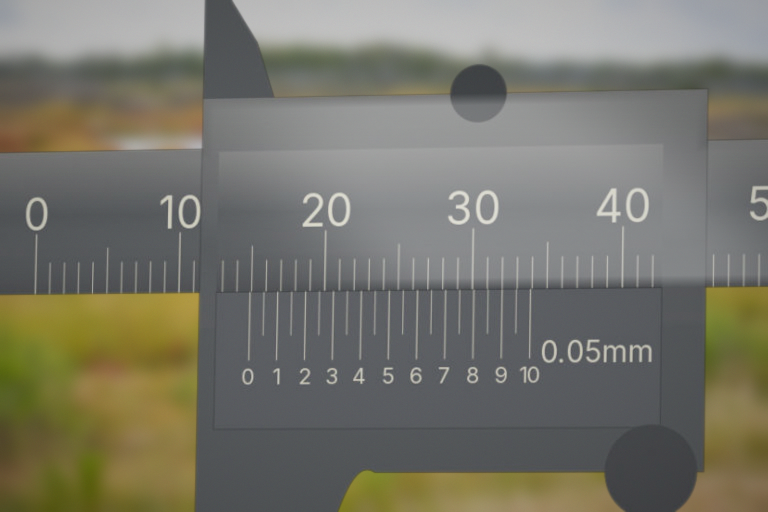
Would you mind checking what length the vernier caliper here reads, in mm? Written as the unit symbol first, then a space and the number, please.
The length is mm 14.9
